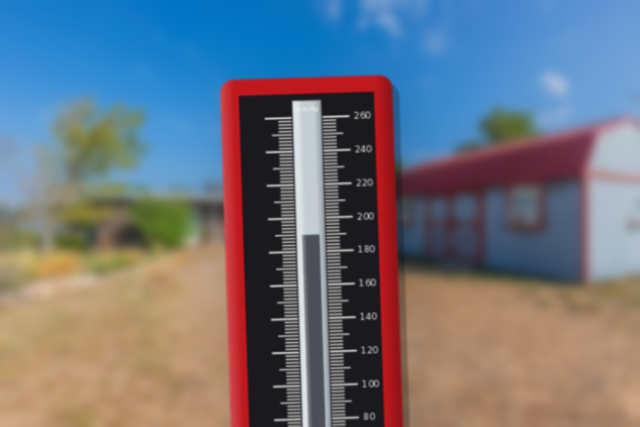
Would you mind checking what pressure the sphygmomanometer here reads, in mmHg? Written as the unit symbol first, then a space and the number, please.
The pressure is mmHg 190
